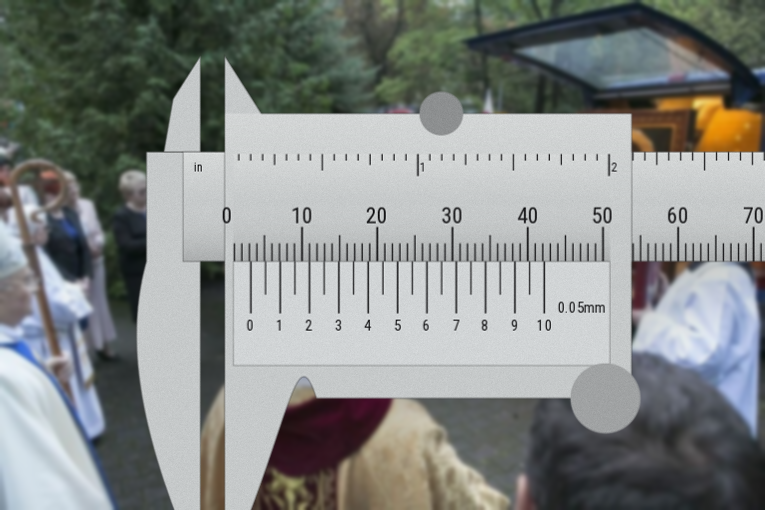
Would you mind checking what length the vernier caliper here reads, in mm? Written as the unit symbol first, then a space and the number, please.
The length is mm 3.2
